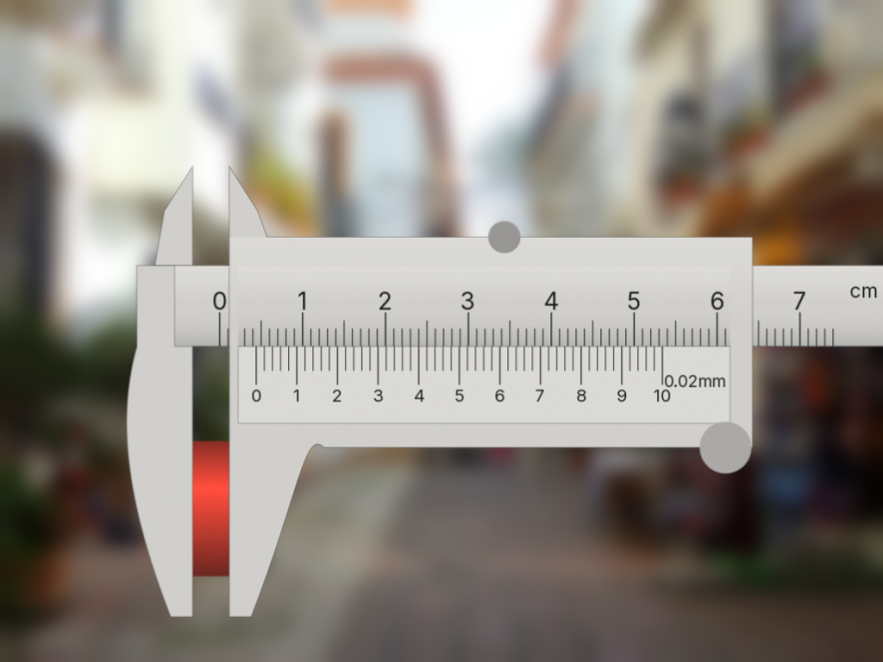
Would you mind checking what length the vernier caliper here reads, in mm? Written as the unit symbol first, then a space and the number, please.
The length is mm 4.4
